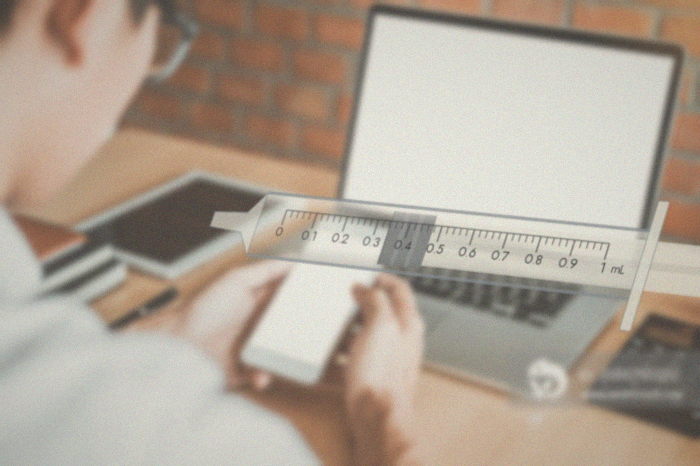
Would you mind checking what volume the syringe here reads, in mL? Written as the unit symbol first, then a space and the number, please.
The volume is mL 0.34
